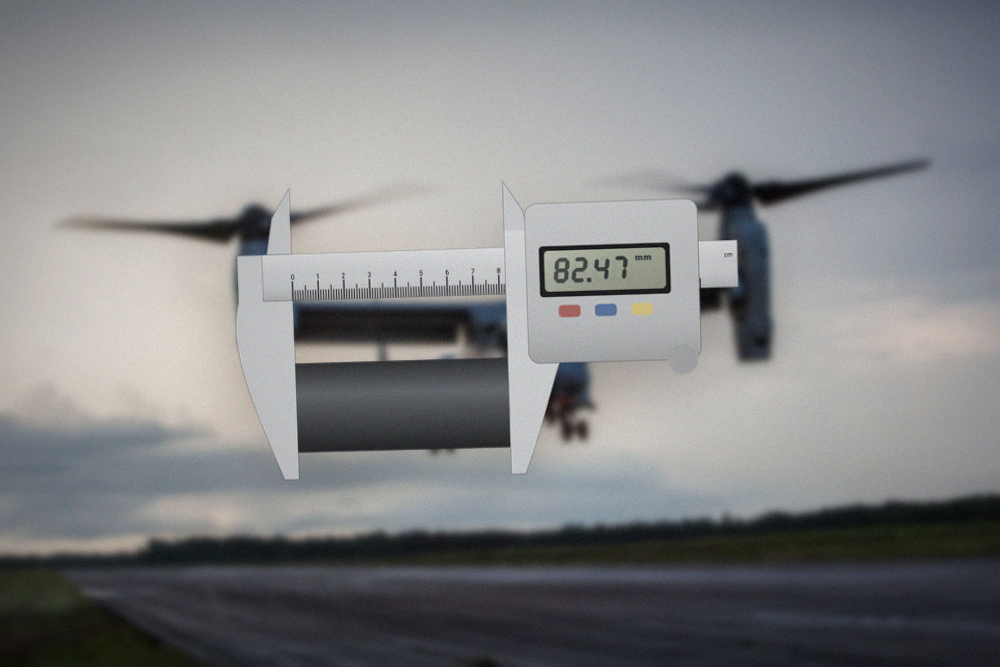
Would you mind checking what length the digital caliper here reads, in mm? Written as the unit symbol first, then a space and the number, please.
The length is mm 82.47
